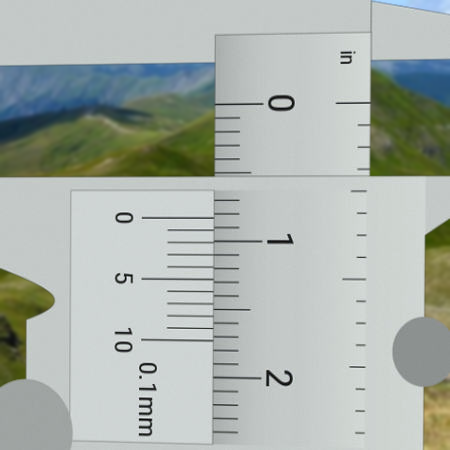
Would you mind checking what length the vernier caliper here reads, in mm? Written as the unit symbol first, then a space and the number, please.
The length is mm 8.3
